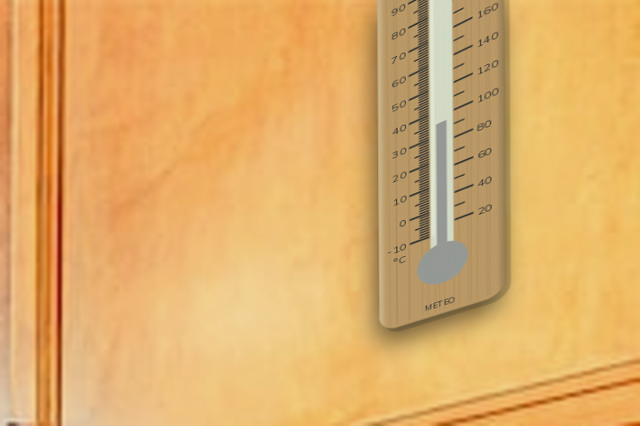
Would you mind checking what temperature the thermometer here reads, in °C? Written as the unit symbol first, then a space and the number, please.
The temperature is °C 35
